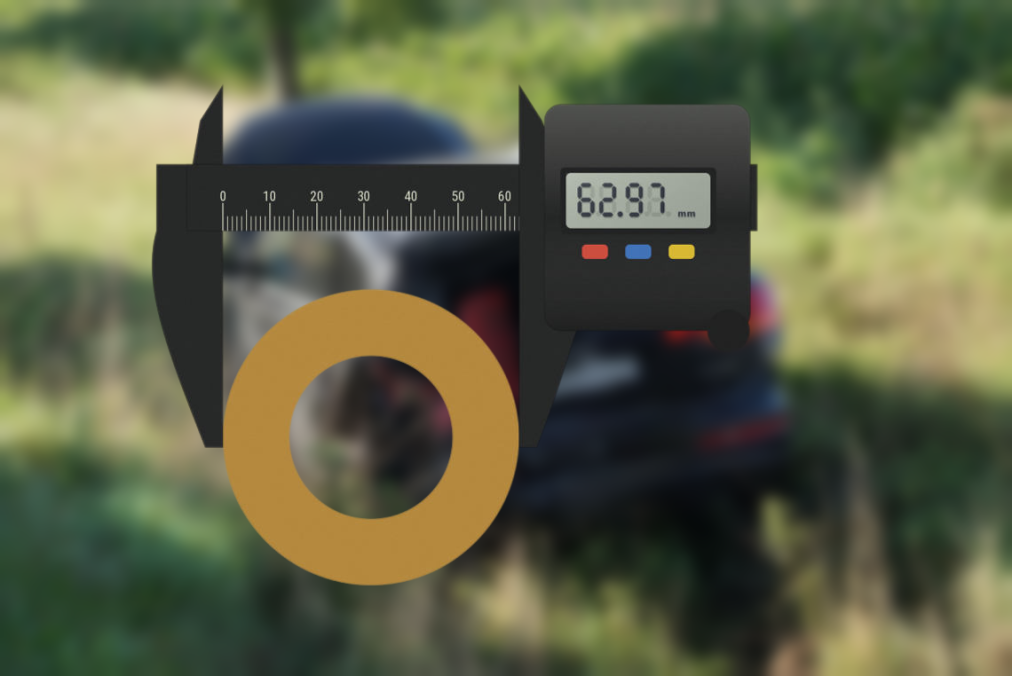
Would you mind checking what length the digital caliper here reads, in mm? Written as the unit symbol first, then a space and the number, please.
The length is mm 62.97
